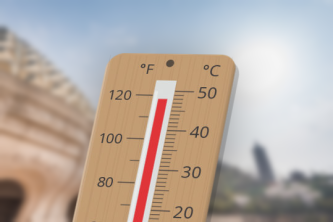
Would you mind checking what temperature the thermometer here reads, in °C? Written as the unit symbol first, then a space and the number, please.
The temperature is °C 48
